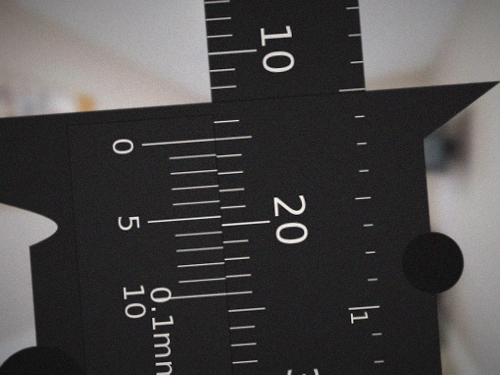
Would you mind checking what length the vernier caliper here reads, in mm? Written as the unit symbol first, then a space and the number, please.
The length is mm 15.0
